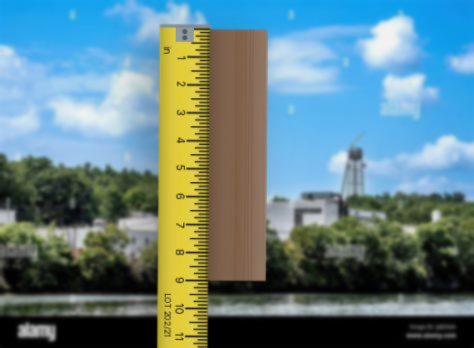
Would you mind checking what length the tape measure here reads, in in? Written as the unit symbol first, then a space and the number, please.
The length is in 9
